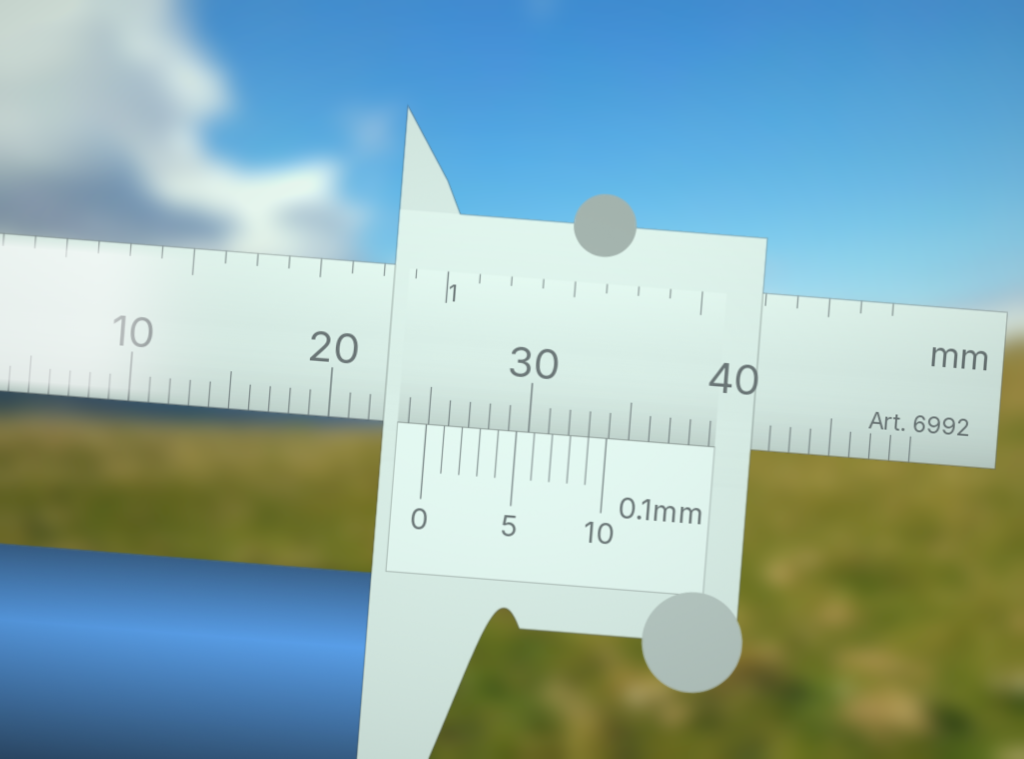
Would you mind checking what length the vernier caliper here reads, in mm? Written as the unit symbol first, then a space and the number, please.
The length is mm 24.9
